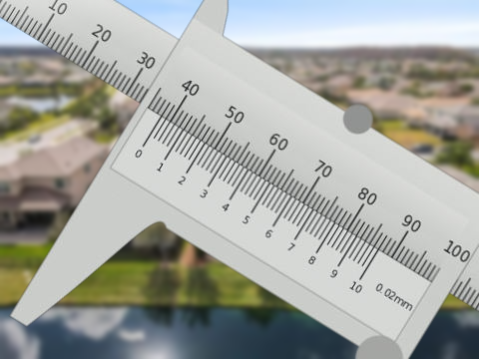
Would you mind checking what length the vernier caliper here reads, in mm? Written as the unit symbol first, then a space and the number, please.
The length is mm 38.0
